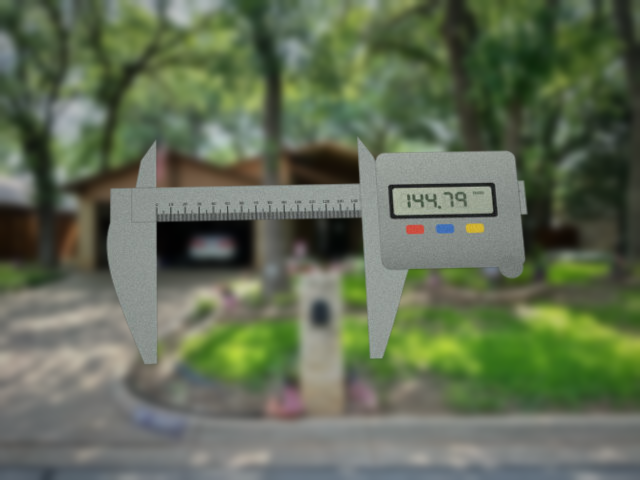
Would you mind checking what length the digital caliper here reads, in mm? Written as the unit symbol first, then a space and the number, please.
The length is mm 144.79
